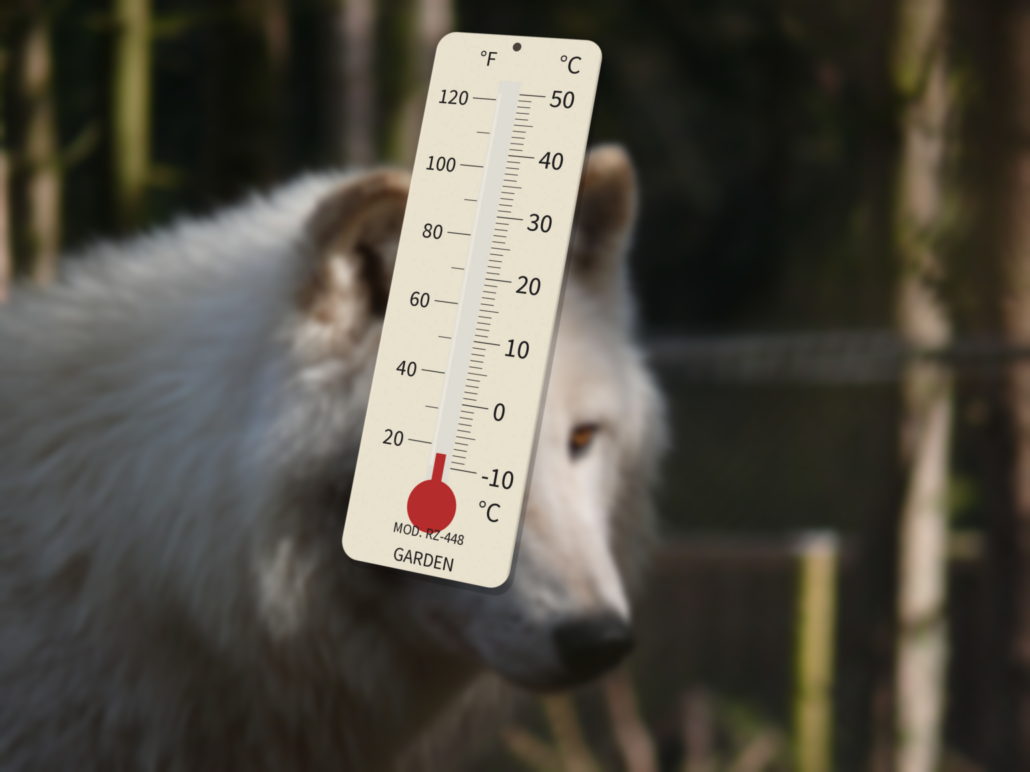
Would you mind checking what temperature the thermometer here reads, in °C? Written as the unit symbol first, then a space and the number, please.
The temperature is °C -8
